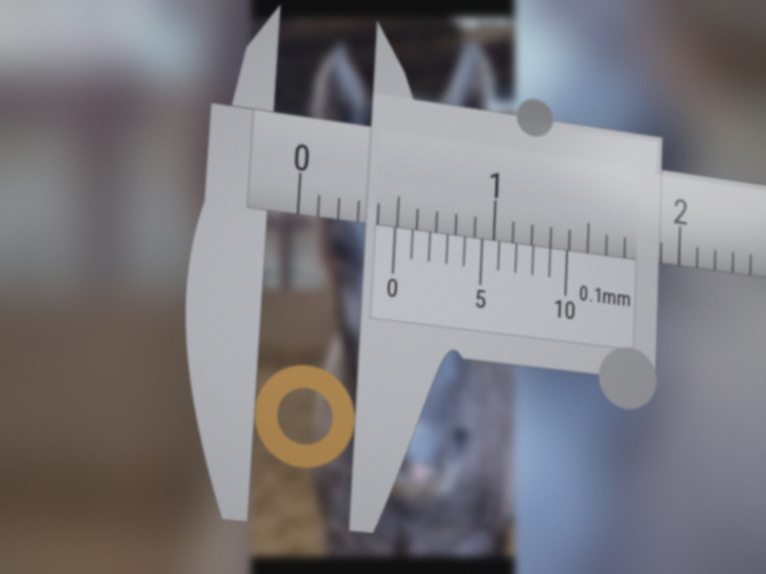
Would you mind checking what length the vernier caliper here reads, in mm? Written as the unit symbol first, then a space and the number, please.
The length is mm 4.9
